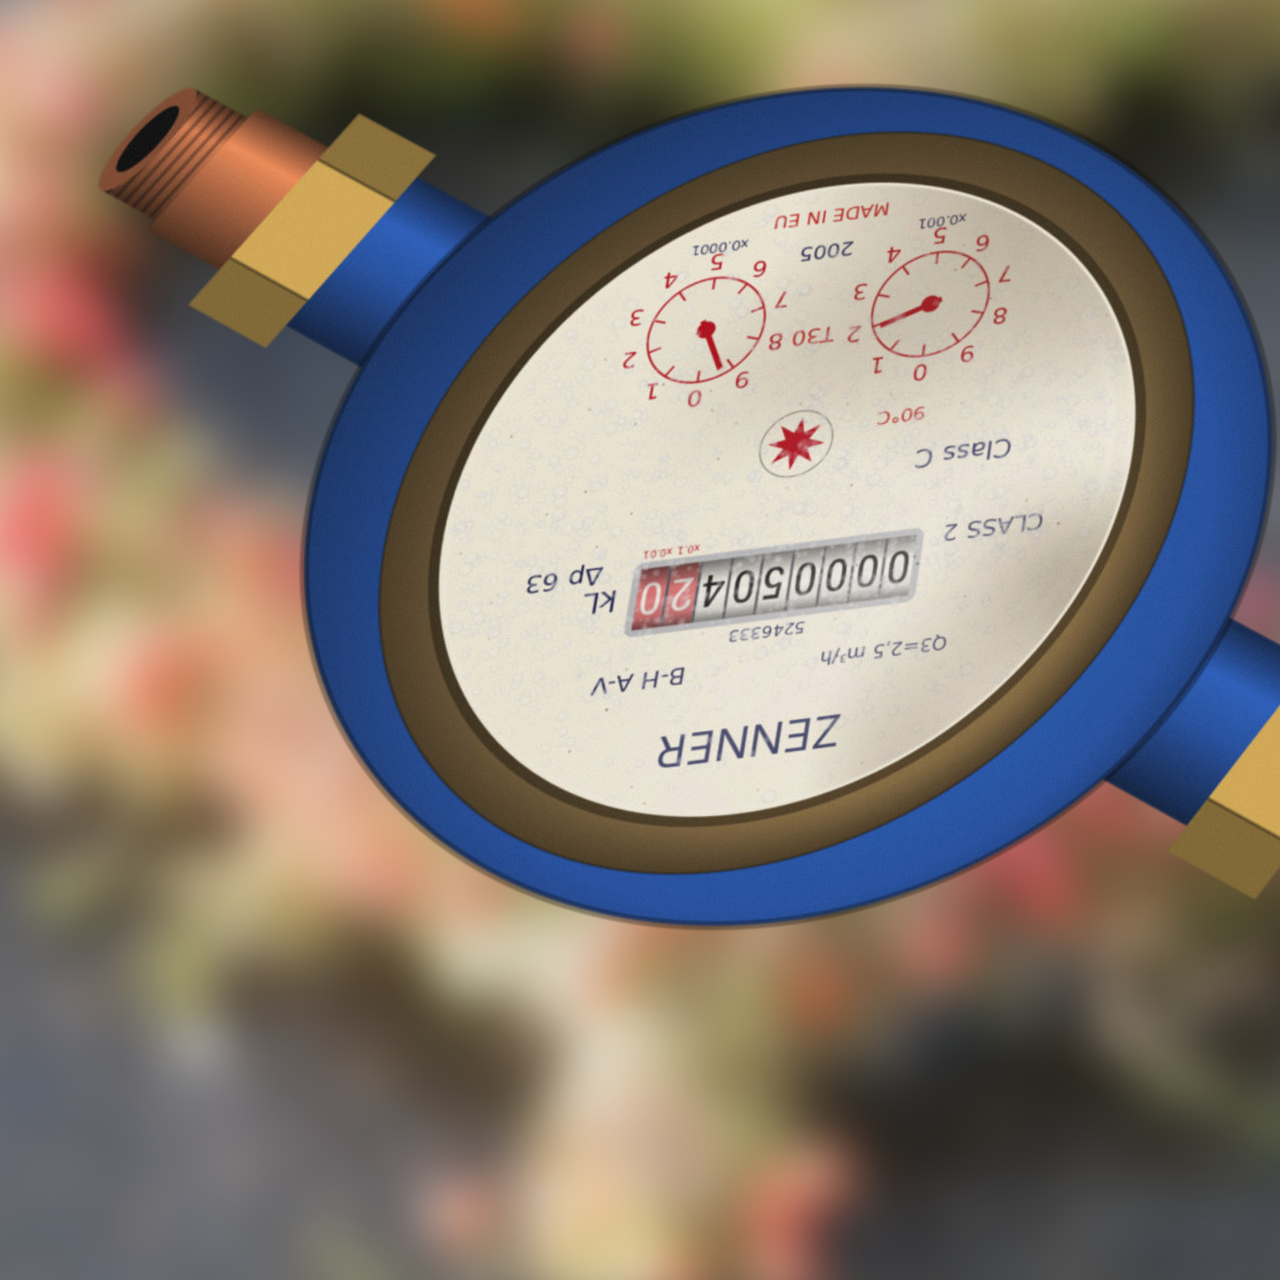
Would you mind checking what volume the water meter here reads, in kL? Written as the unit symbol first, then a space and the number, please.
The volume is kL 504.2019
